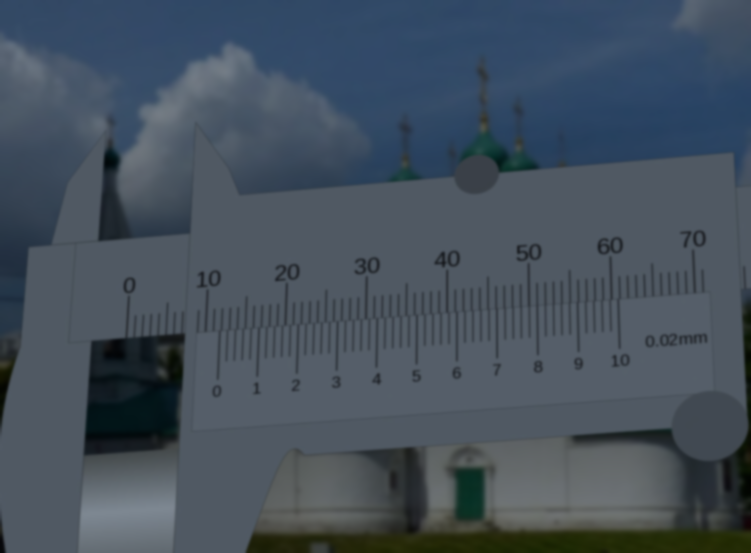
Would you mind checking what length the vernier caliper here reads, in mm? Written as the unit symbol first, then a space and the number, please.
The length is mm 11.8
